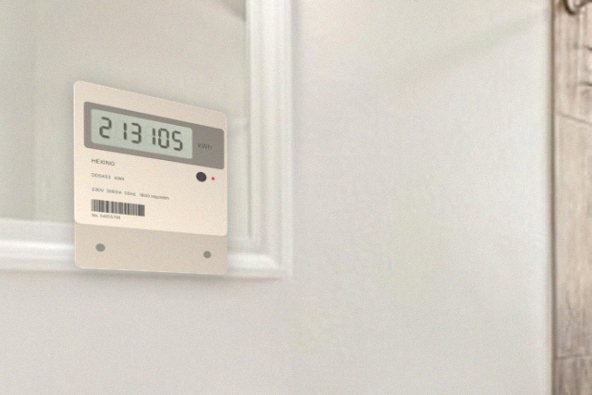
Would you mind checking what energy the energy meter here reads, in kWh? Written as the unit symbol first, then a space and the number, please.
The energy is kWh 213105
